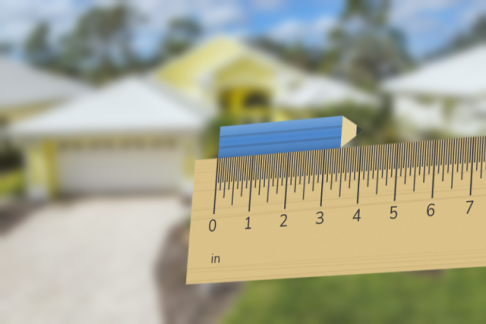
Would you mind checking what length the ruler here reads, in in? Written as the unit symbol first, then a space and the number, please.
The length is in 4
